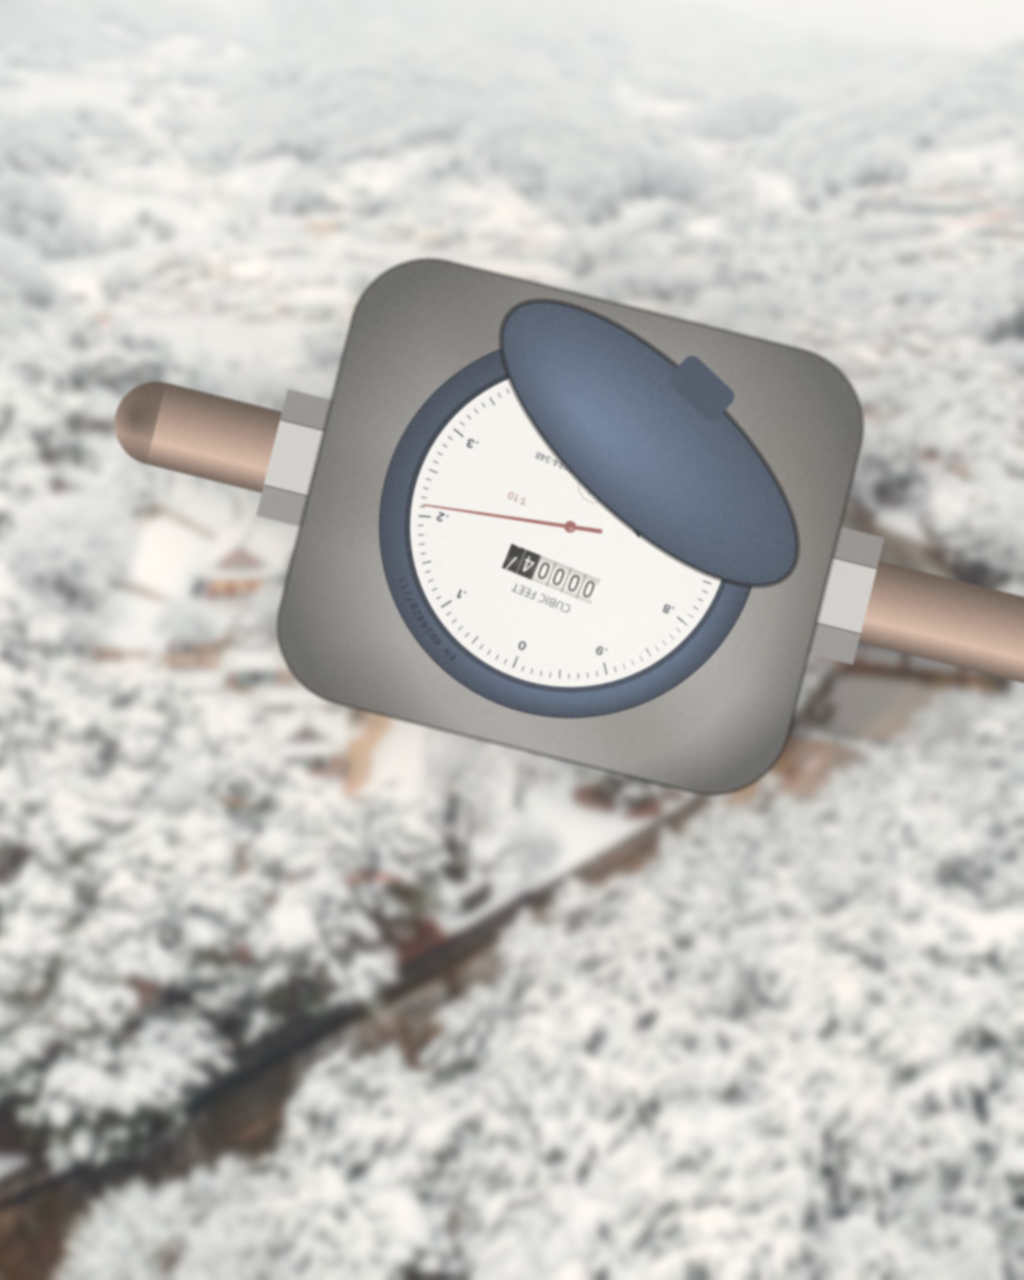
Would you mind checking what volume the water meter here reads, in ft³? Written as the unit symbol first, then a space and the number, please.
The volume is ft³ 47.21
